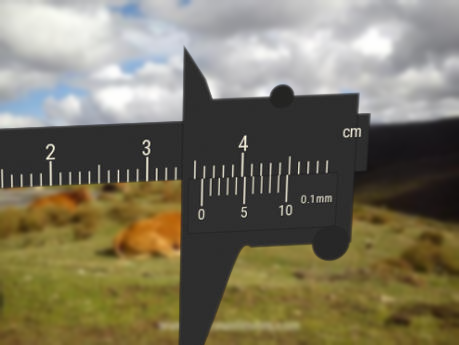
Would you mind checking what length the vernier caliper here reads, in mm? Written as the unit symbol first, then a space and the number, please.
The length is mm 35.8
